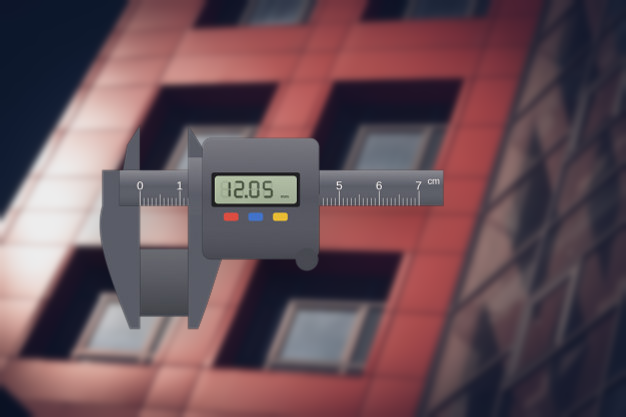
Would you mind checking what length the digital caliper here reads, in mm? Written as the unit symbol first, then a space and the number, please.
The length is mm 12.05
